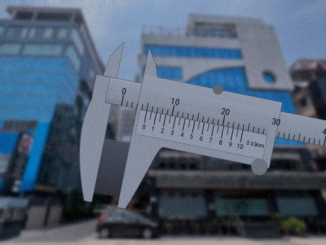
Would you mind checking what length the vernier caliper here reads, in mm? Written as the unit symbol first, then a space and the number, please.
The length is mm 5.0
